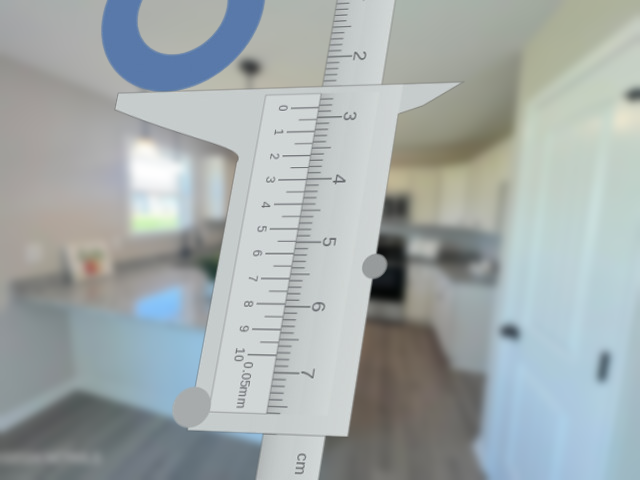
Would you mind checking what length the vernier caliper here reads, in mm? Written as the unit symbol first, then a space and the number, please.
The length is mm 28.4
